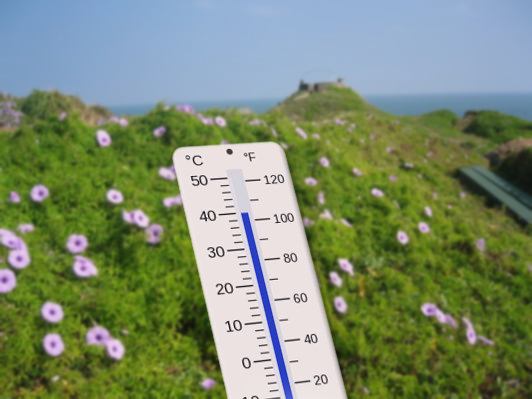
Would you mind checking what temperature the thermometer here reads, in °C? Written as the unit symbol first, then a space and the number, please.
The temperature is °C 40
